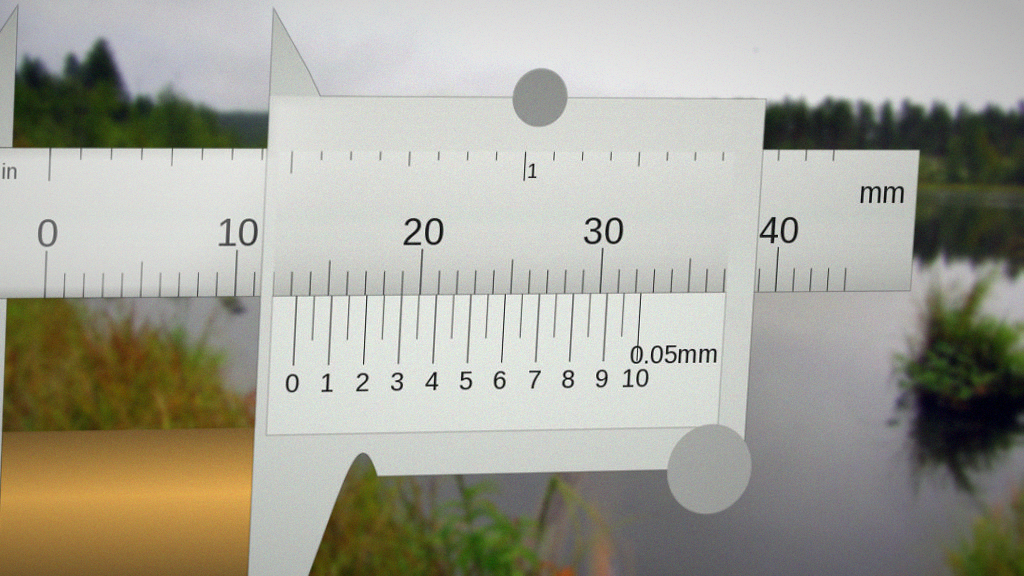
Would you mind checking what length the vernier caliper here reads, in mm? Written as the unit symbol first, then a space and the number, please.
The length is mm 13.3
